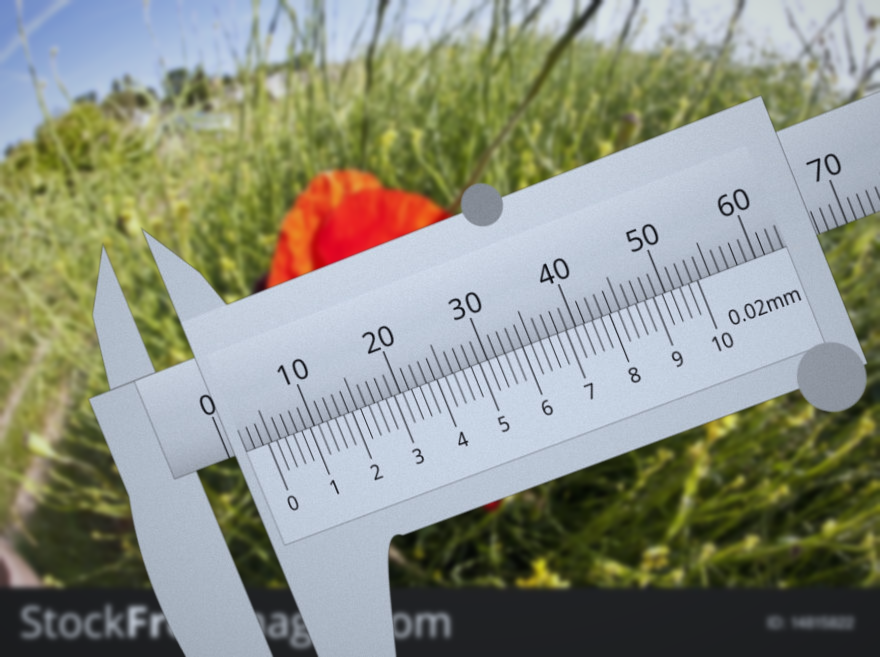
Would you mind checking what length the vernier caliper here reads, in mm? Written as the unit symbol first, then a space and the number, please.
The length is mm 4.6
